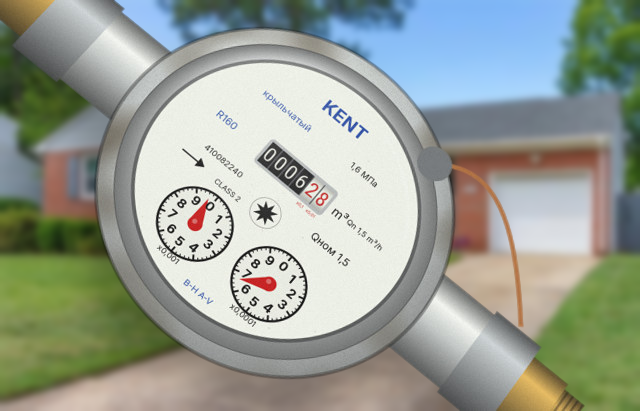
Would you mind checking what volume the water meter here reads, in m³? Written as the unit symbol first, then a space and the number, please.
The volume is m³ 6.2796
